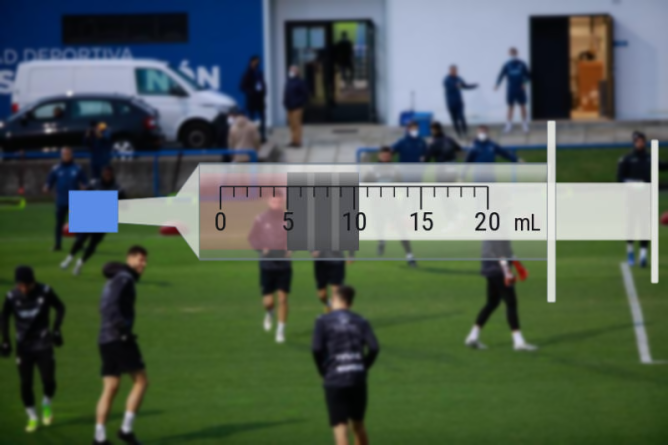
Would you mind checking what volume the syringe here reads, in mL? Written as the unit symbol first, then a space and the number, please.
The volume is mL 5
